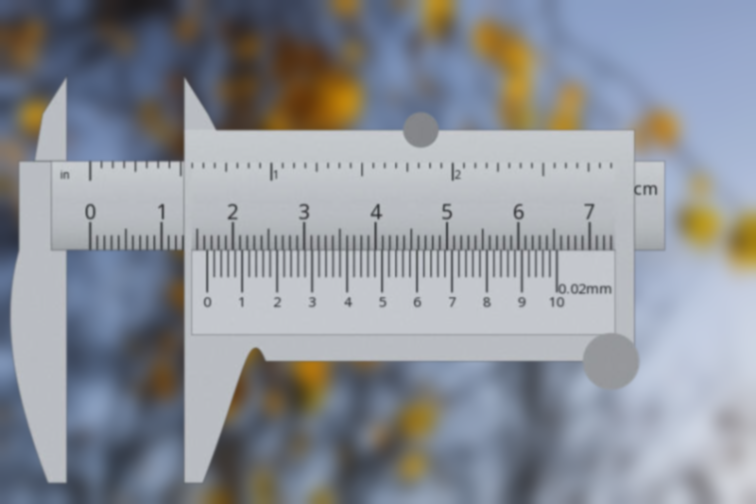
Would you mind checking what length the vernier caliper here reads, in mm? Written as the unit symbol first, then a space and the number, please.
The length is mm 16.4
